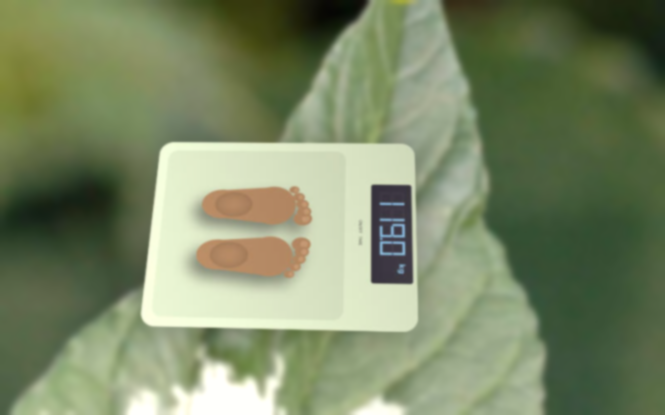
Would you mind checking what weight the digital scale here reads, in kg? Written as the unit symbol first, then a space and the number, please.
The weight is kg 119.0
